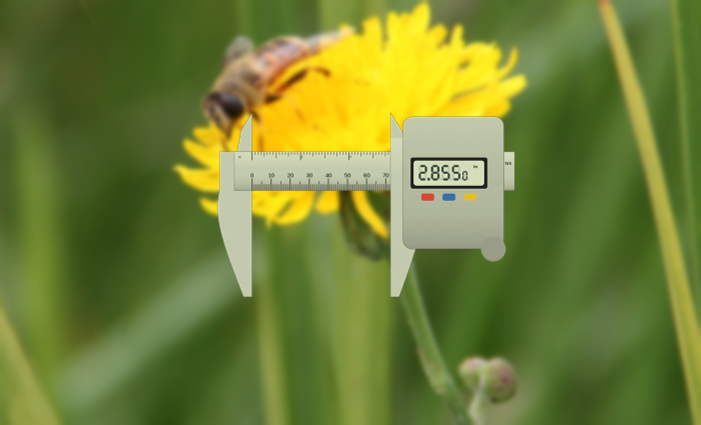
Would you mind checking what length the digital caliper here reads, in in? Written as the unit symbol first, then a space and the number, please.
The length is in 2.8550
